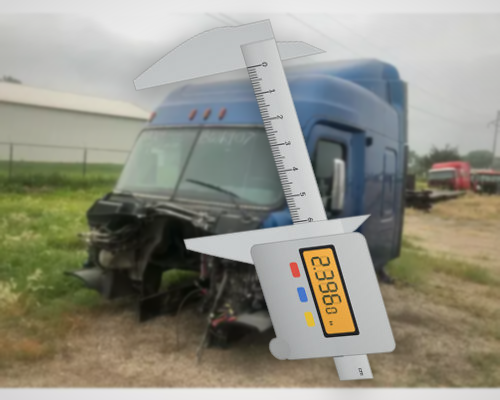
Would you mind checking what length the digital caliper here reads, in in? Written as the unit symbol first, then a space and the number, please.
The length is in 2.3960
